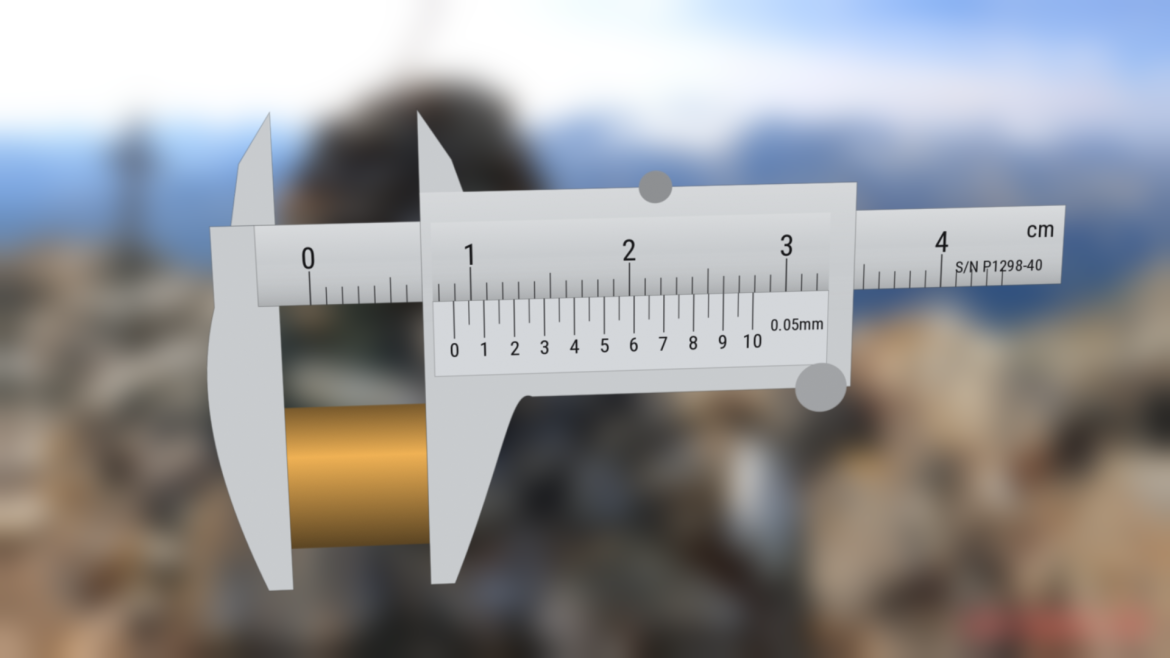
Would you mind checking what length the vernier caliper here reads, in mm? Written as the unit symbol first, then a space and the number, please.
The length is mm 8.9
